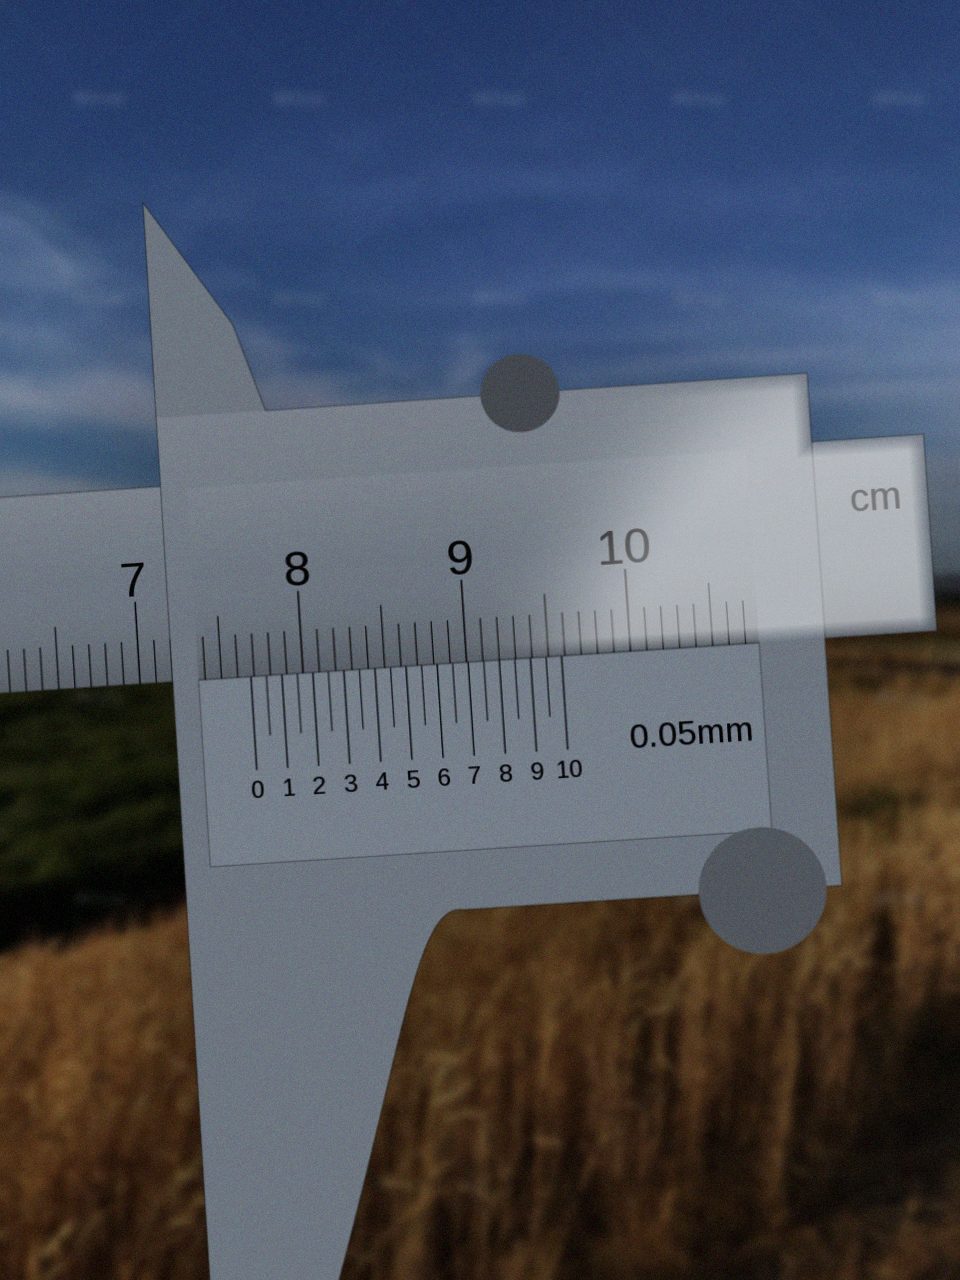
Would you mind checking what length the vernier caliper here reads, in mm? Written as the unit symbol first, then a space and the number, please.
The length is mm 76.8
